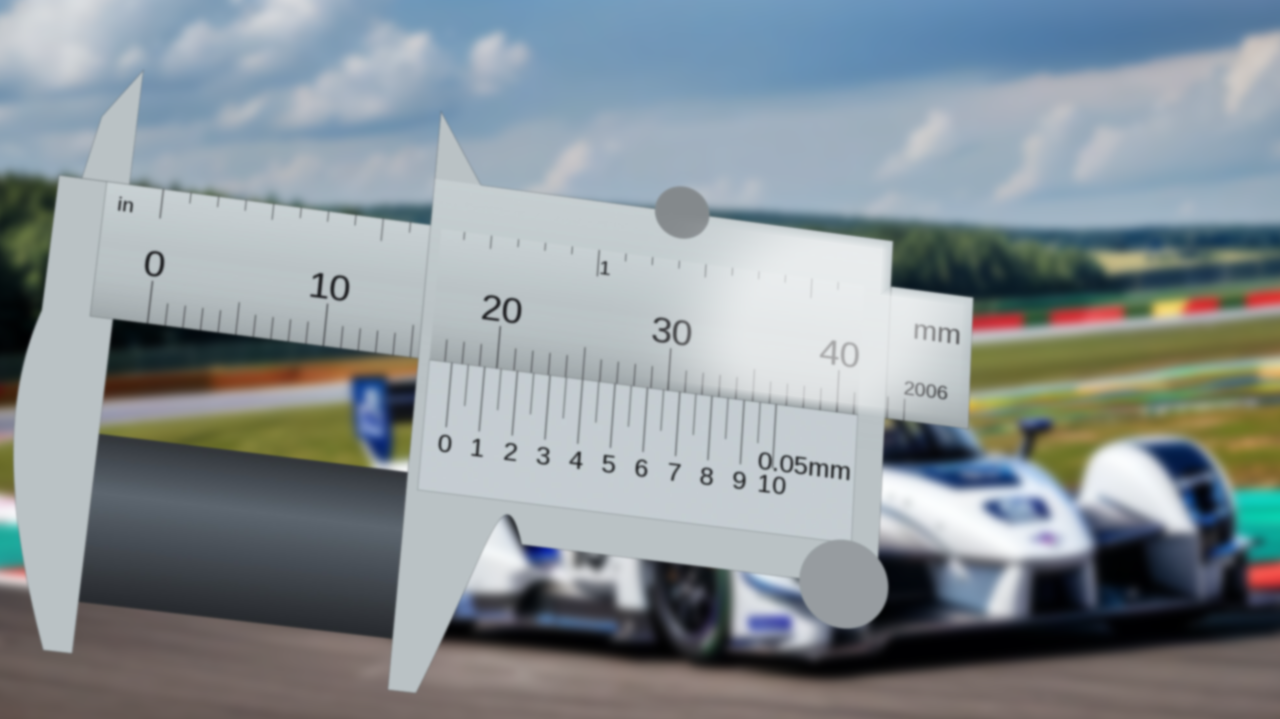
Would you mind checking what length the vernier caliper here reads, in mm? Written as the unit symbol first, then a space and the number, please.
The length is mm 17.4
